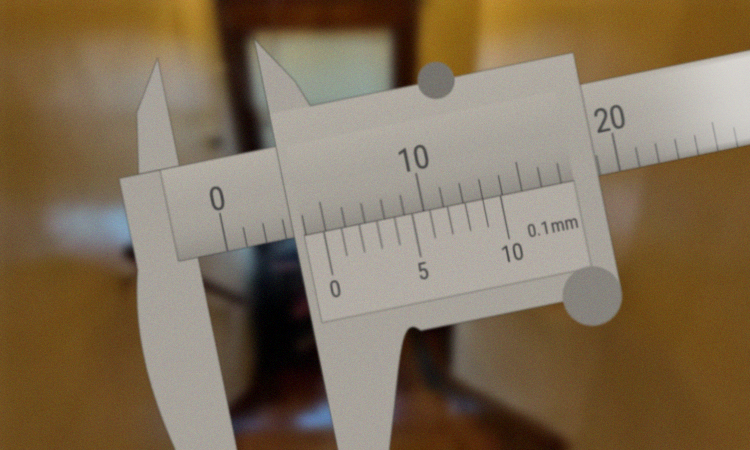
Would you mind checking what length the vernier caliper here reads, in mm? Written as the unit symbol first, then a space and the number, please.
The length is mm 4.9
